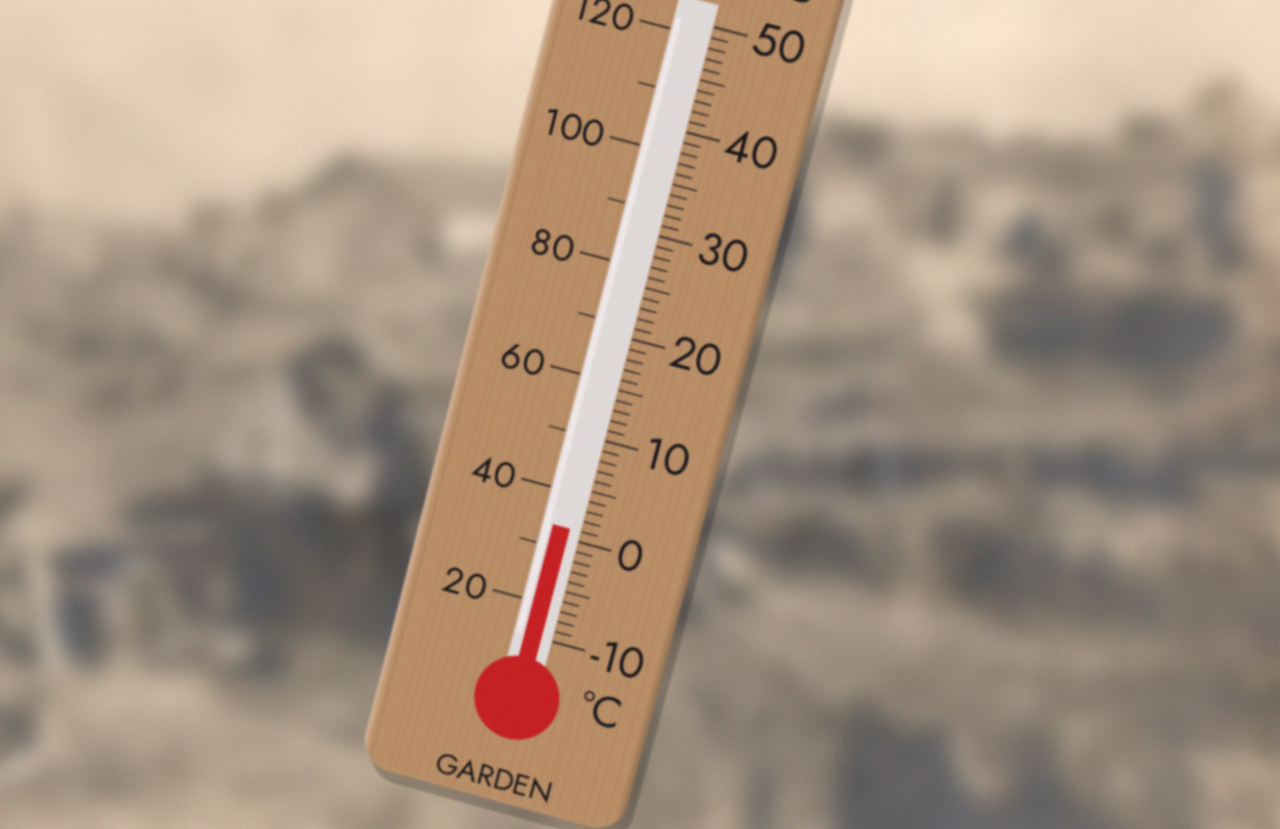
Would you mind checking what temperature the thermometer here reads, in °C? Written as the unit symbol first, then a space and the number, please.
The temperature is °C 1
